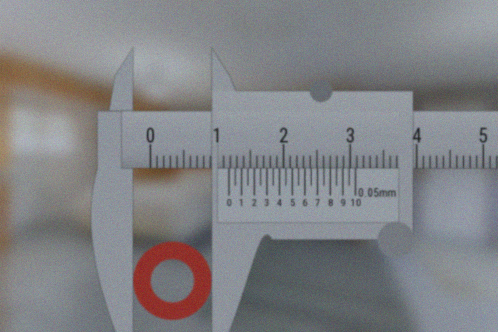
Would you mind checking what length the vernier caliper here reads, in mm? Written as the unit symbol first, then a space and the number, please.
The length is mm 11.8
